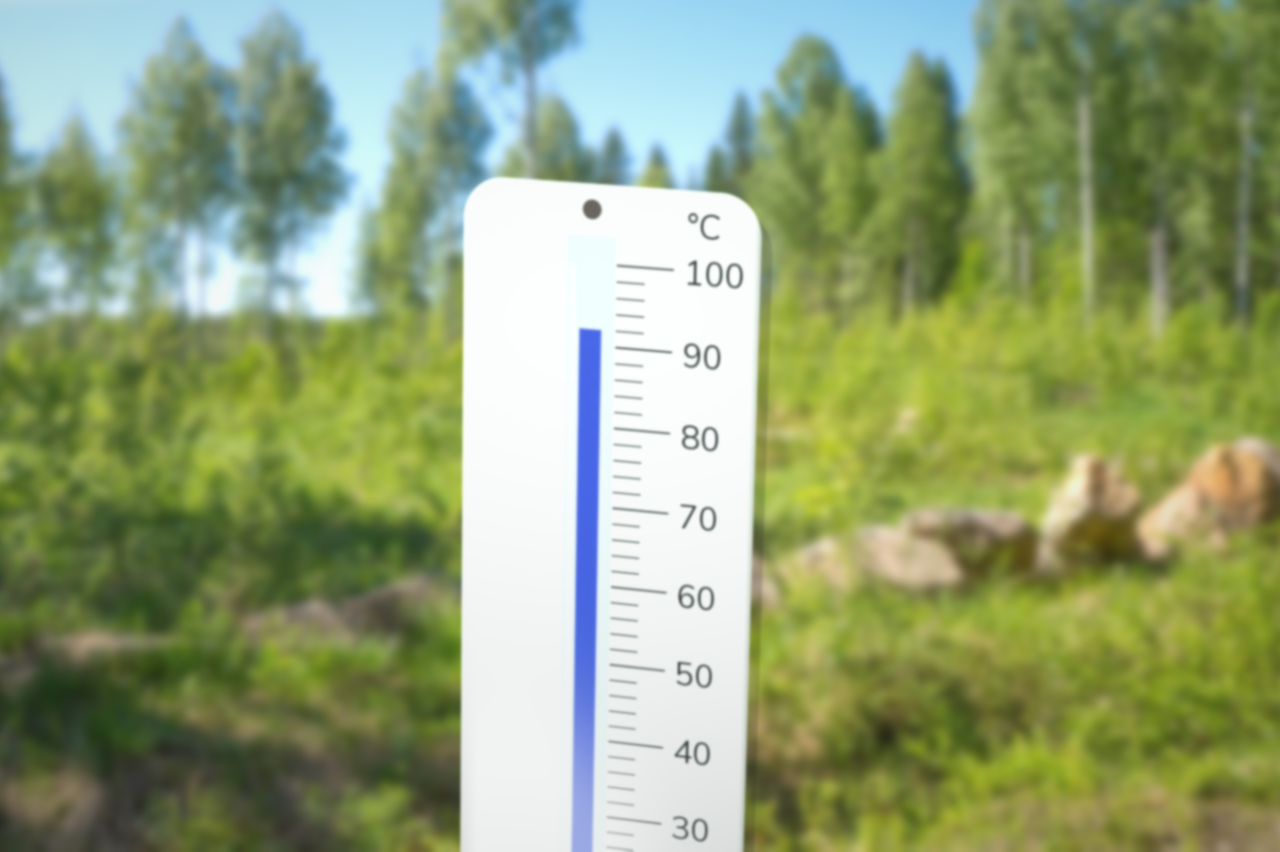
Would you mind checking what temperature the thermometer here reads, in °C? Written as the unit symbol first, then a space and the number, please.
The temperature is °C 92
